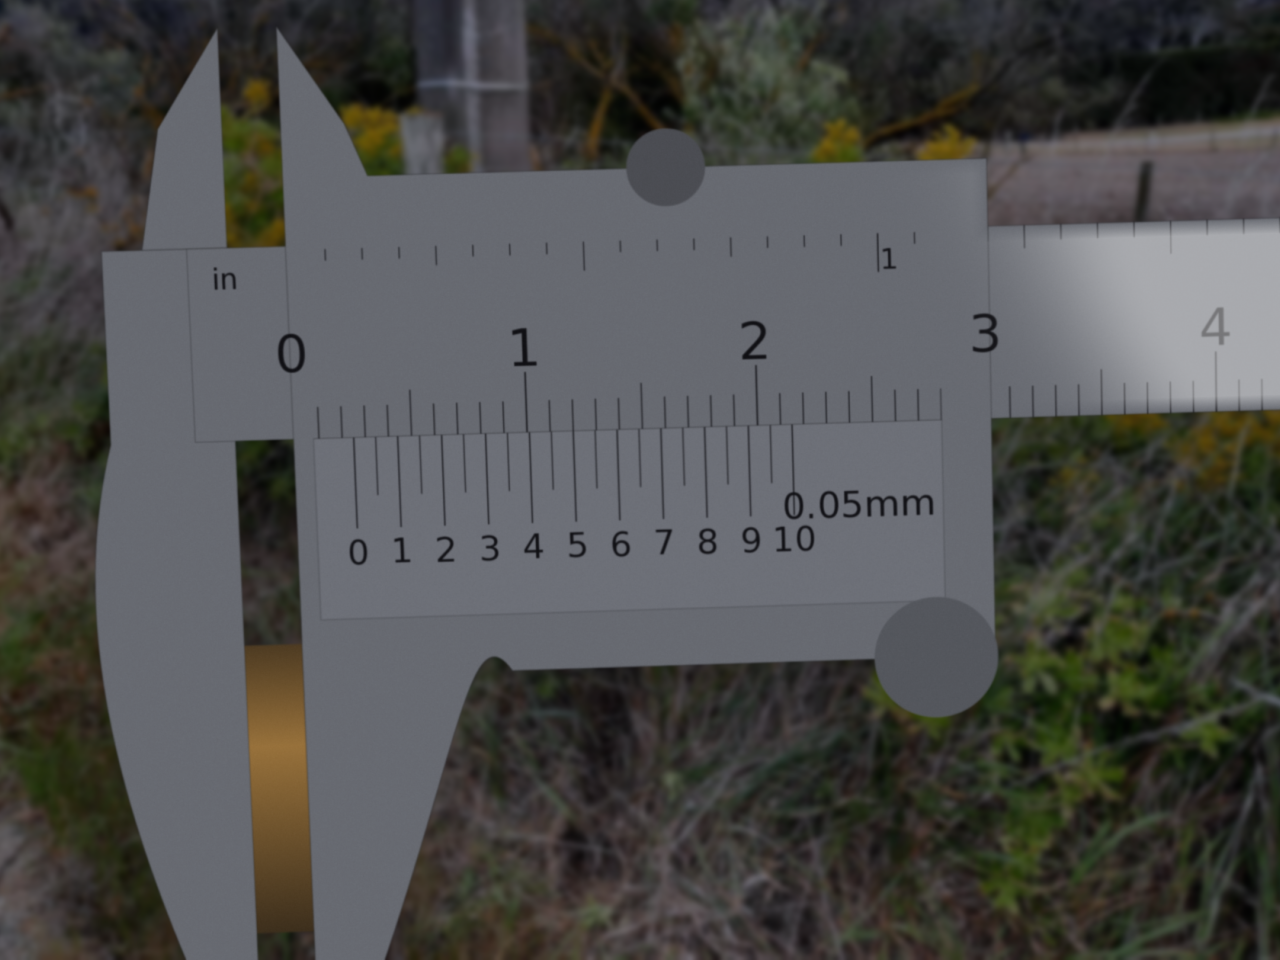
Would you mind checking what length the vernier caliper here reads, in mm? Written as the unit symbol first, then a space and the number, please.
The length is mm 2.5
